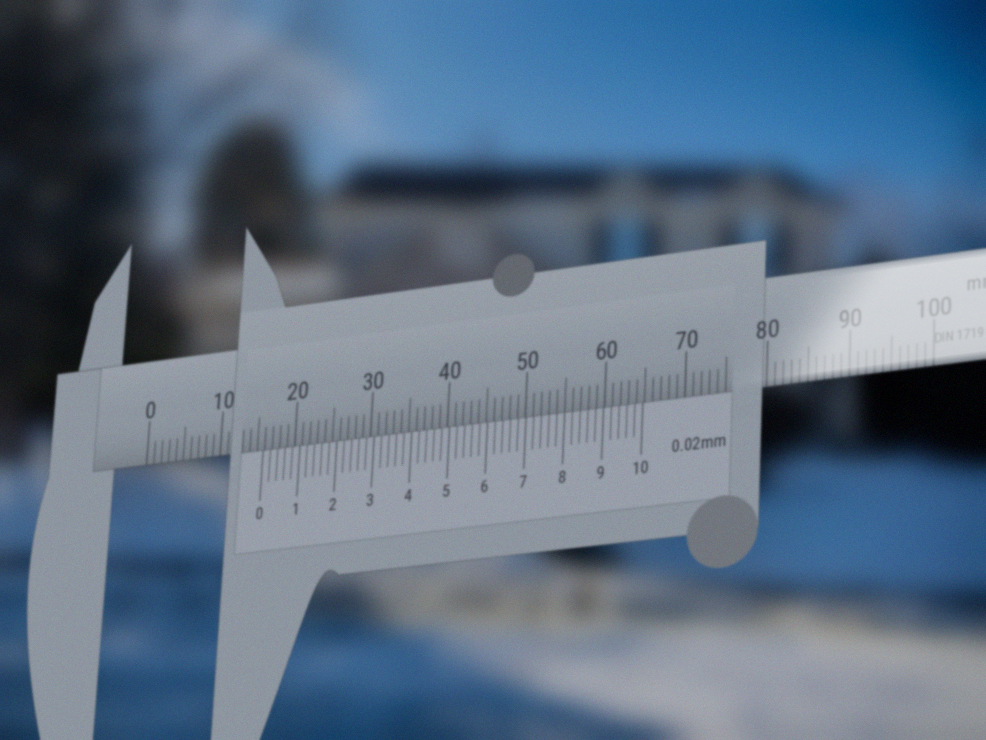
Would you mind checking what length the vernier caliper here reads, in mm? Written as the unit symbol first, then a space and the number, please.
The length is mm 15.8
